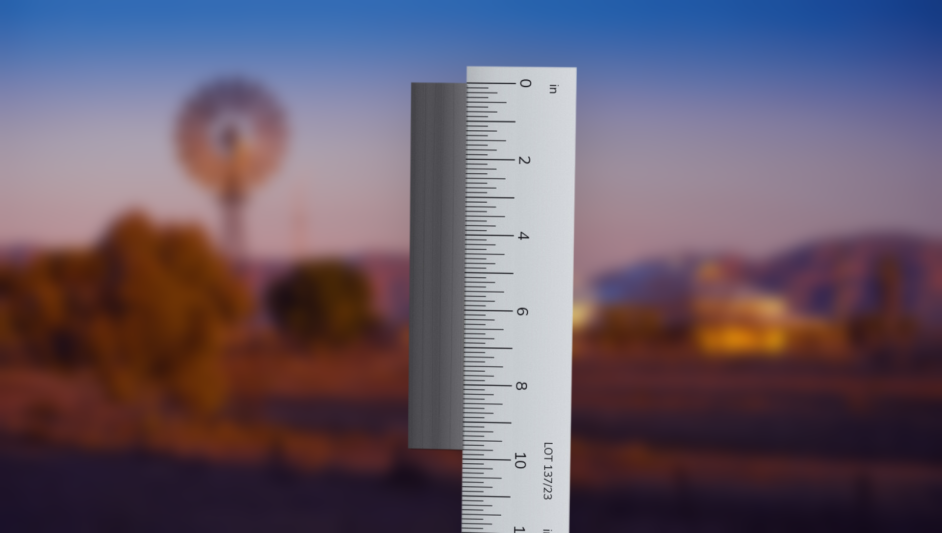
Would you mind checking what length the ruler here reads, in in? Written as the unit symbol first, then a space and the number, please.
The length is in 9.75
